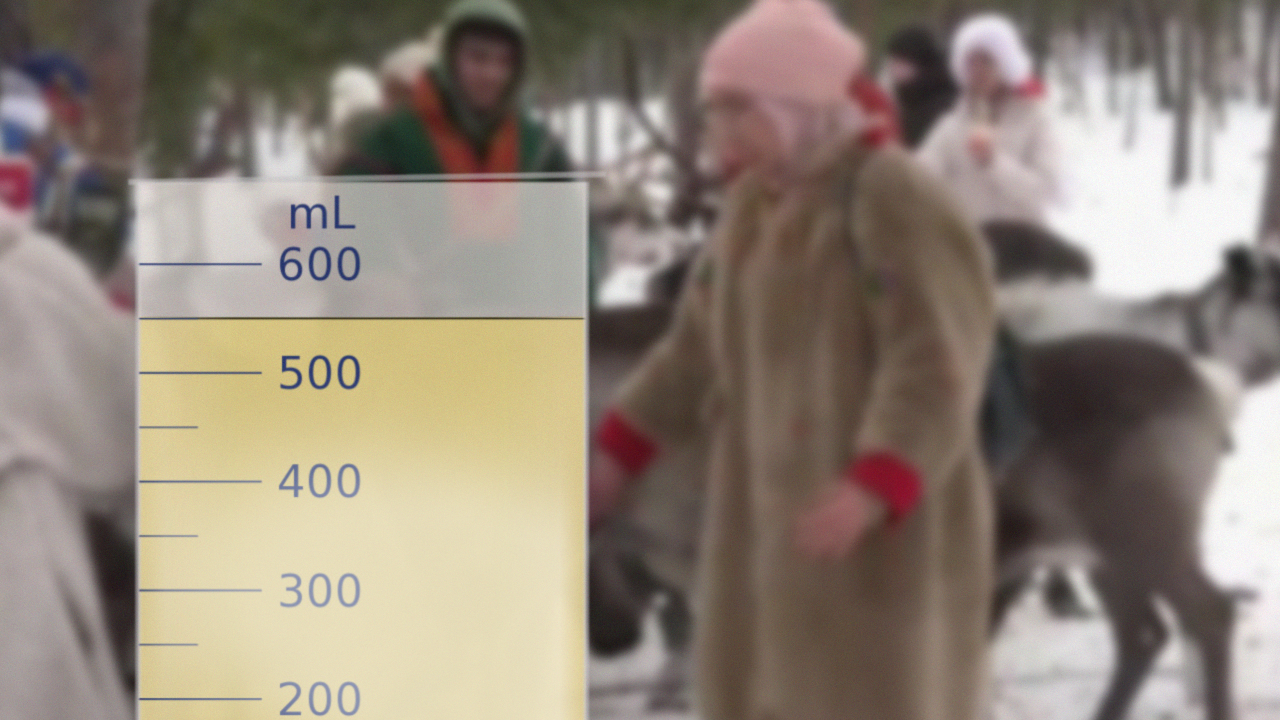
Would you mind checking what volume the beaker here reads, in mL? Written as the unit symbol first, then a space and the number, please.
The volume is mL 550
